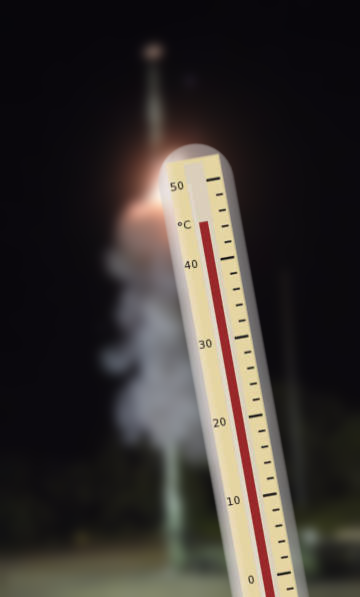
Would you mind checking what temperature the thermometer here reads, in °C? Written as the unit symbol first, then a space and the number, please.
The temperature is °C 45
